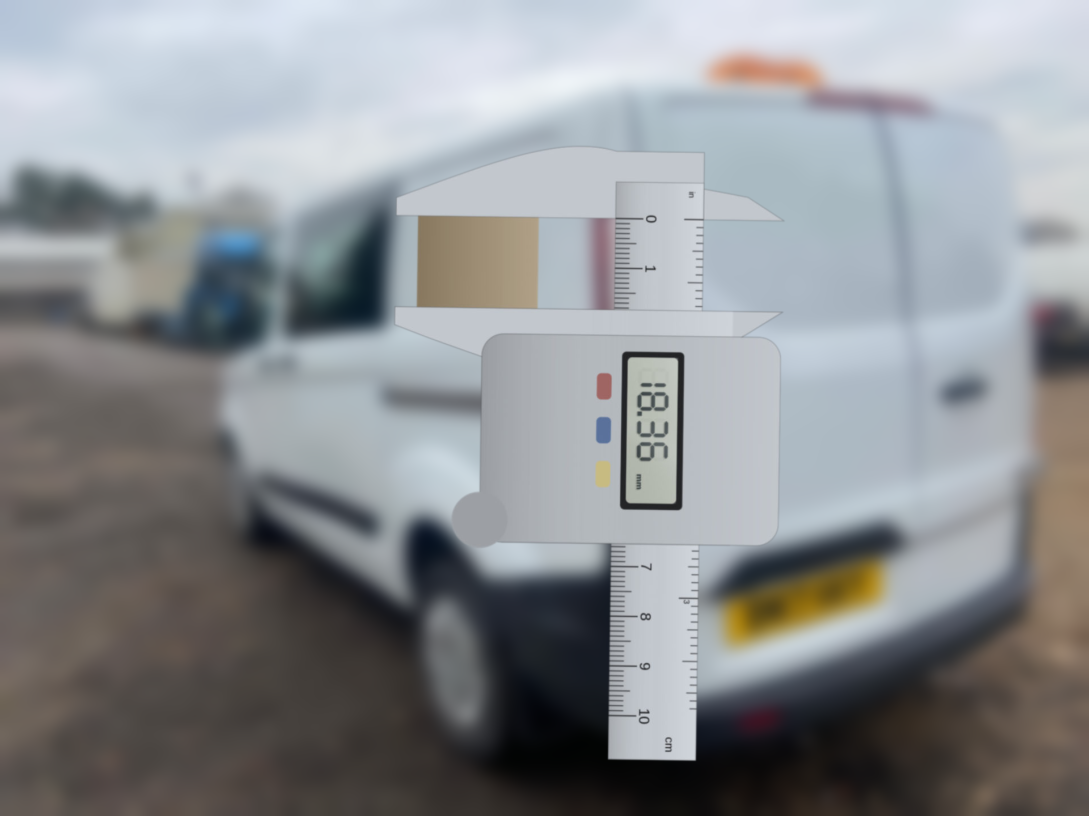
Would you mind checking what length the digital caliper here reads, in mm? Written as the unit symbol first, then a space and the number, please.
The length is mm 18.36
